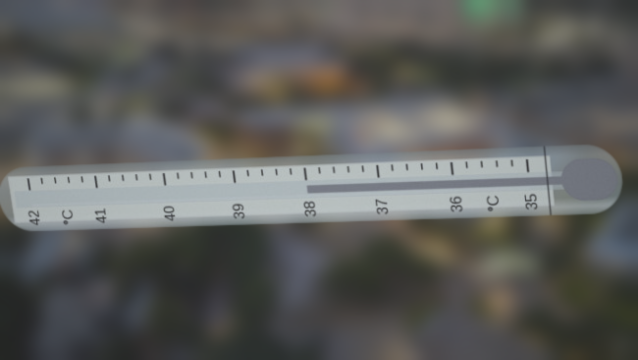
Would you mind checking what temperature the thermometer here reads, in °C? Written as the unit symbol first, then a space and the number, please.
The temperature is °C 38
